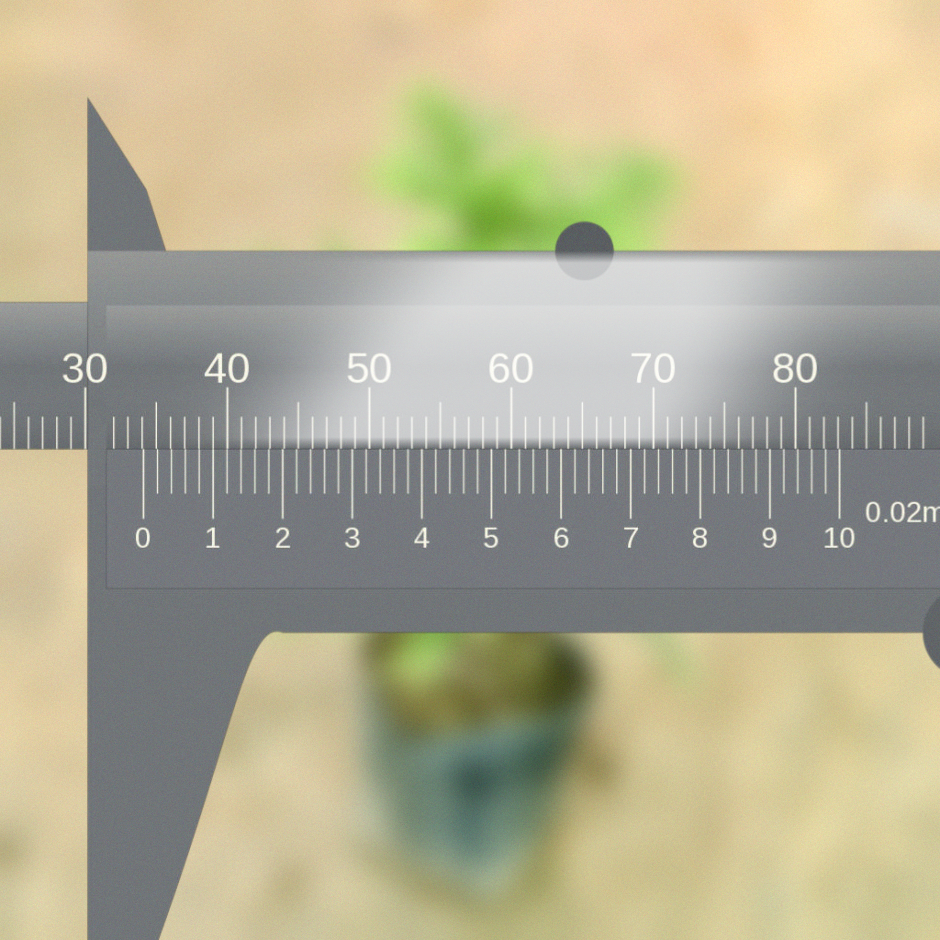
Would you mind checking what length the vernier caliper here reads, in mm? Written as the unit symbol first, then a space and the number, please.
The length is mm 34.1
